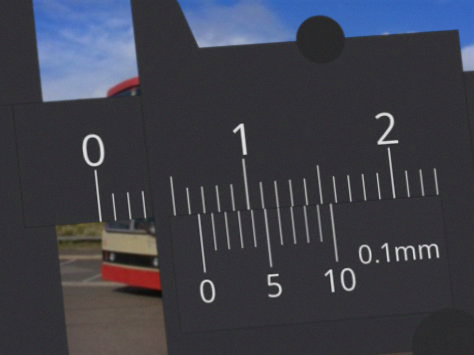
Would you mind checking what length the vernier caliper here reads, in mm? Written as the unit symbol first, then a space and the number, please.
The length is mm 6.6
